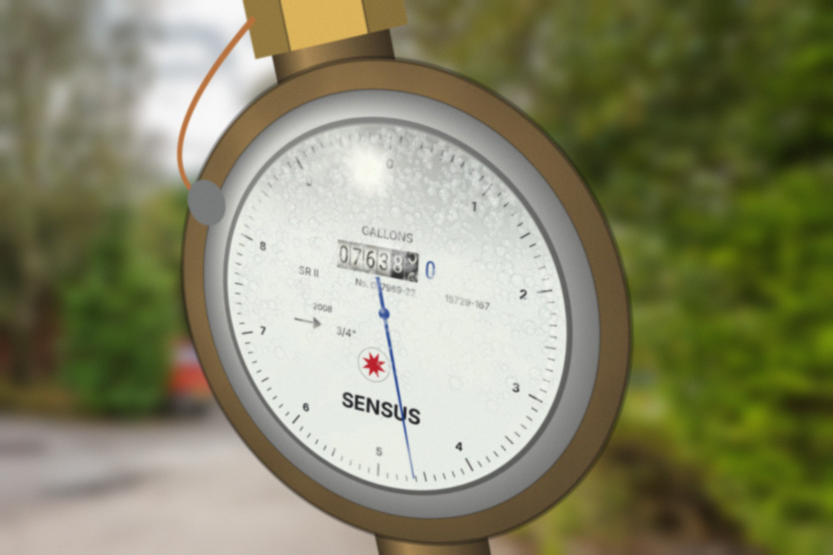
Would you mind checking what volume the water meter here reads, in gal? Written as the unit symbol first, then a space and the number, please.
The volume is gal 763854.6
